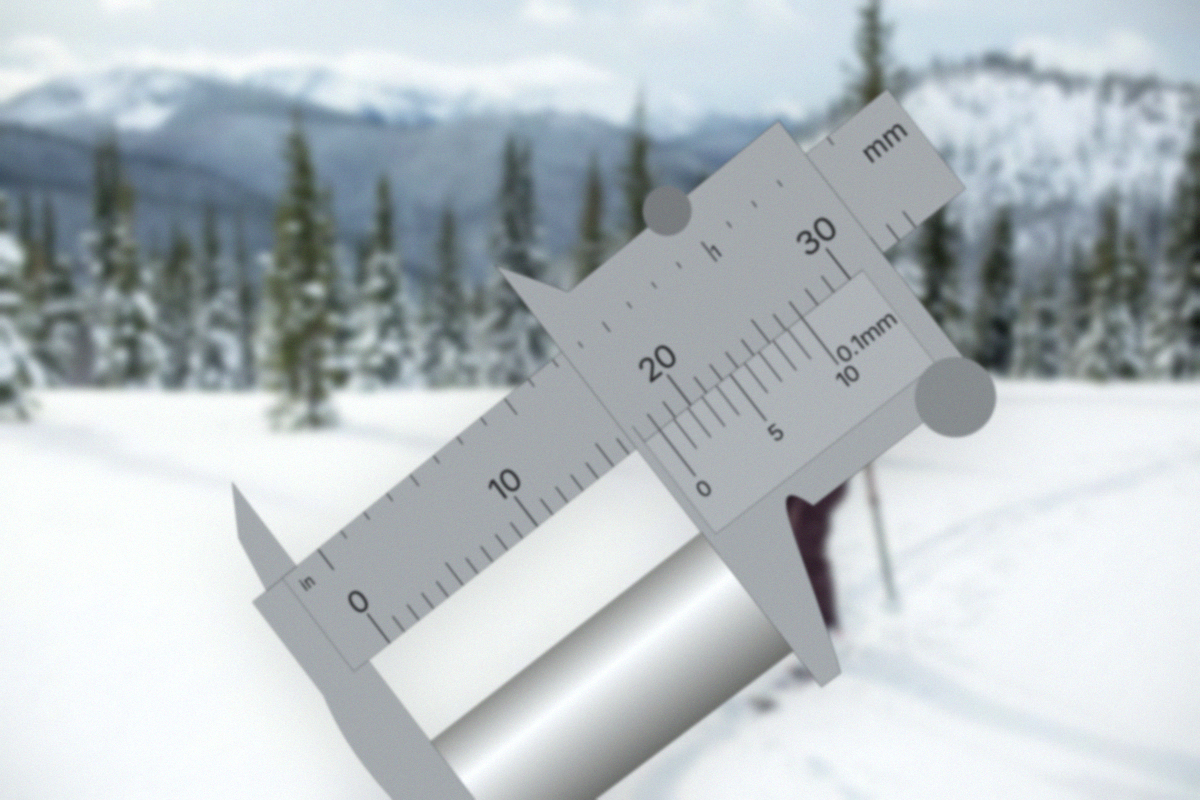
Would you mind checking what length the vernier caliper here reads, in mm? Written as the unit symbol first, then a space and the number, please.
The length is mm 18.0
